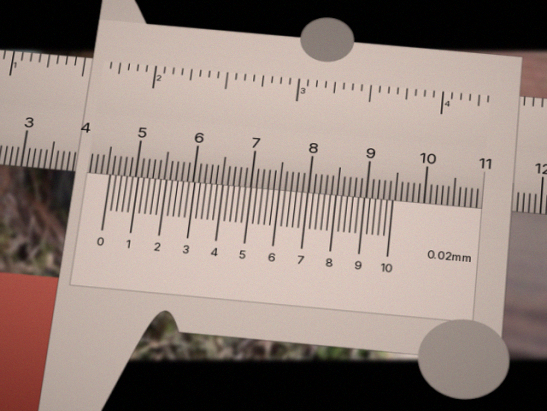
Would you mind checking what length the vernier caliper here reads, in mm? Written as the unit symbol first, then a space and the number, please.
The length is mm 45.6
